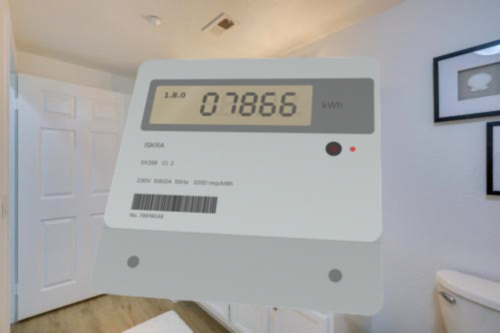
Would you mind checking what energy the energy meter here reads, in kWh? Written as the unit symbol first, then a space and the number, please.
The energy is kWh 7866
